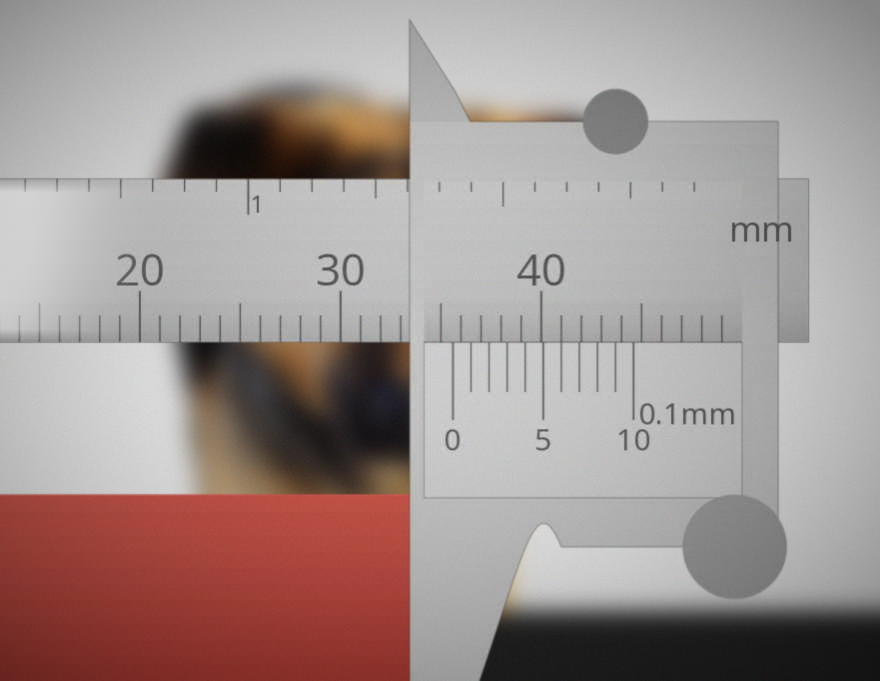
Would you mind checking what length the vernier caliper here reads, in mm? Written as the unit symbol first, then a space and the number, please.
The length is mm 35.6
